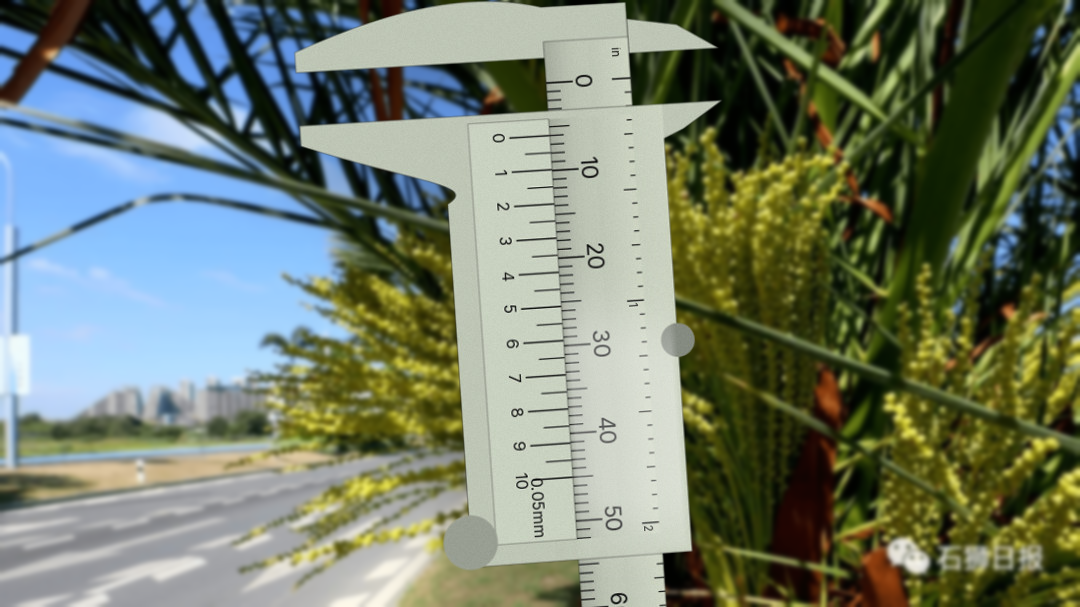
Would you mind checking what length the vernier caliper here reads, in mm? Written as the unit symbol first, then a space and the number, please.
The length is mm 6.0
